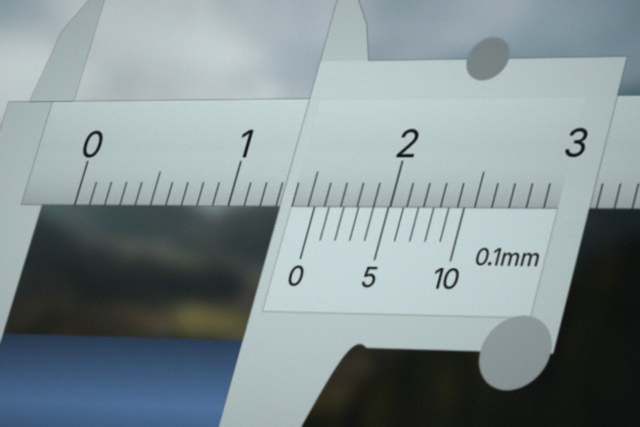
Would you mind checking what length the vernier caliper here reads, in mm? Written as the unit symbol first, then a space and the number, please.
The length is mm 15.4
